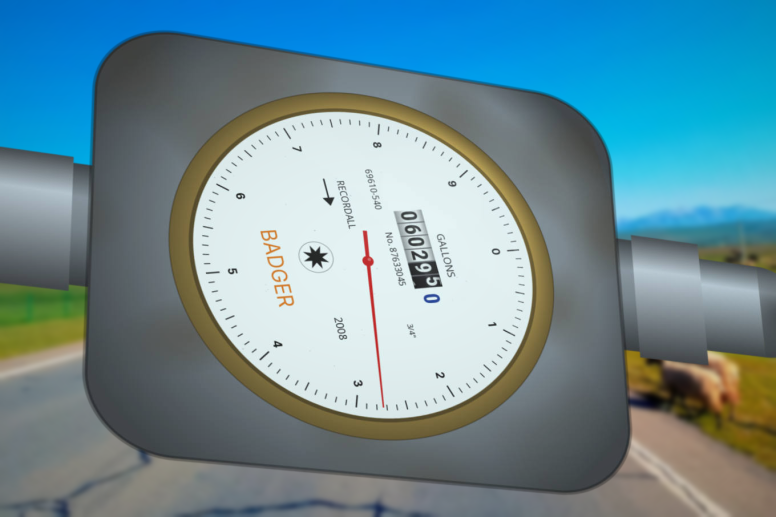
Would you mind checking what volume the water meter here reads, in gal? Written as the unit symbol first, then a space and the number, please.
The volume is gal 602952.7
